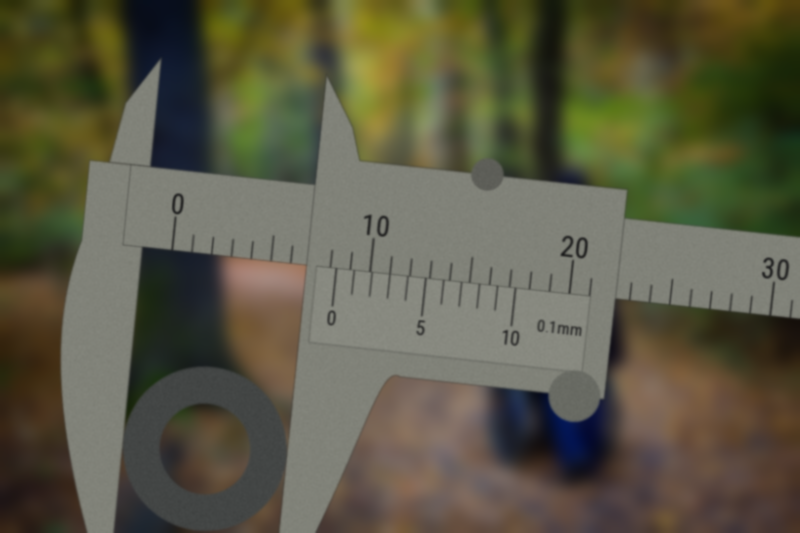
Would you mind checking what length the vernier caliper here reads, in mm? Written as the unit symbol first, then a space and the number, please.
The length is mm 8.3
